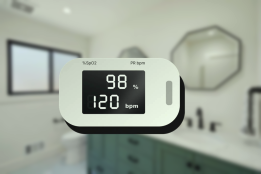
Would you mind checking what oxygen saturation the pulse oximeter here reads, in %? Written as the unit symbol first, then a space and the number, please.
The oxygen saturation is % 98
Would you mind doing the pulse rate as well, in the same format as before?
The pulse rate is bpm 120
